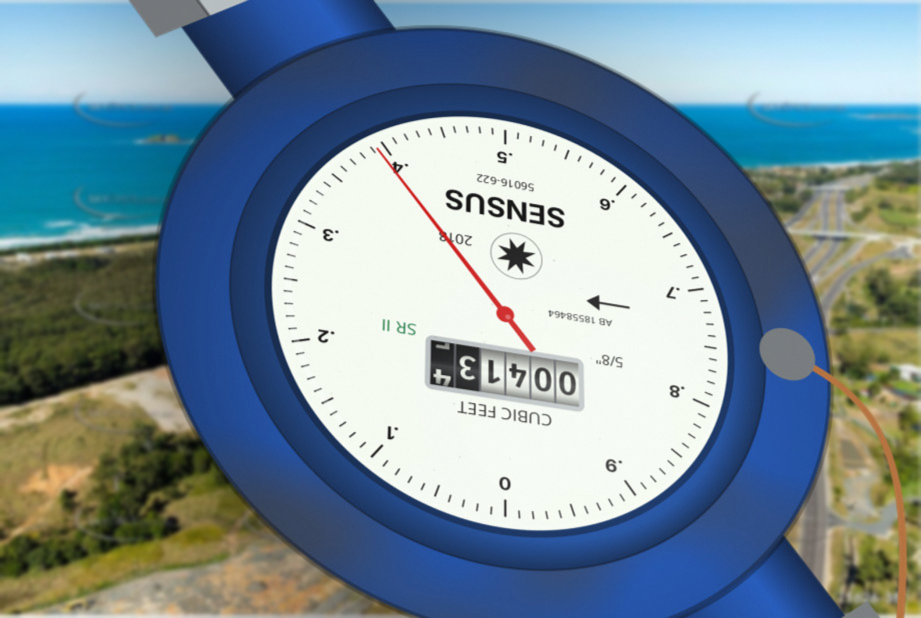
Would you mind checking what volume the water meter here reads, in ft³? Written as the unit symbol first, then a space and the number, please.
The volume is ft³ 4134.39
